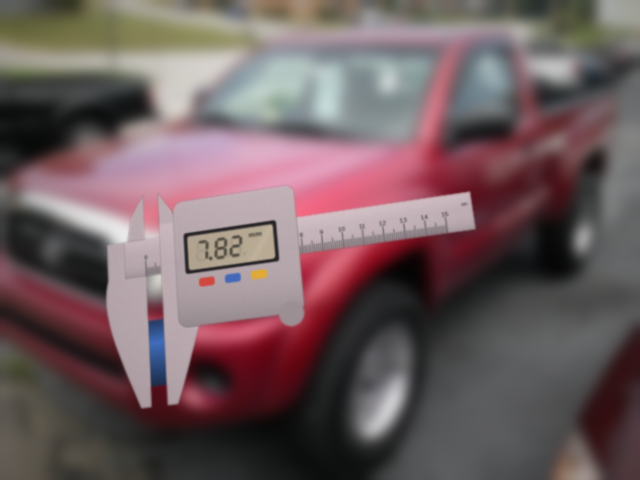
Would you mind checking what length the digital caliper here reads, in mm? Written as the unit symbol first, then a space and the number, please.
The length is mm 7.82
